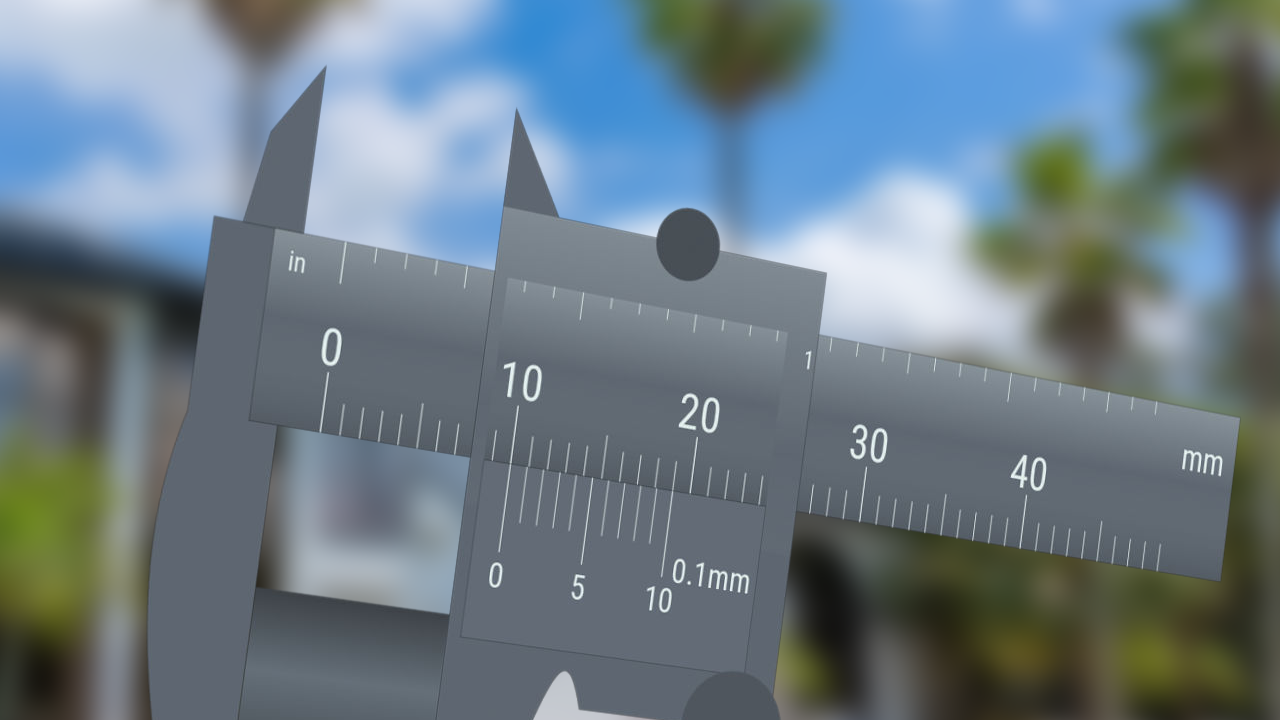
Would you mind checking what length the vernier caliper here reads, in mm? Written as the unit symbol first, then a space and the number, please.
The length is mm 10.0
